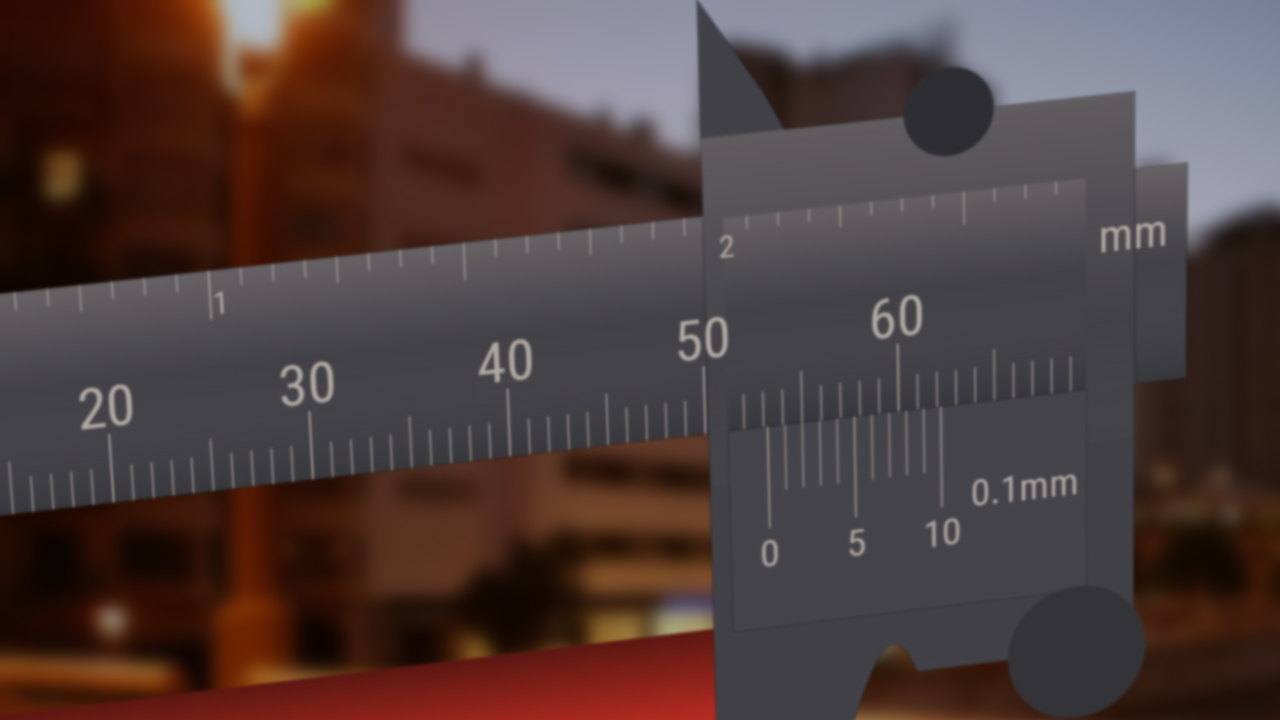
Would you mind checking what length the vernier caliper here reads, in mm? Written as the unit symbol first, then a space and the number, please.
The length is mm 53.2
